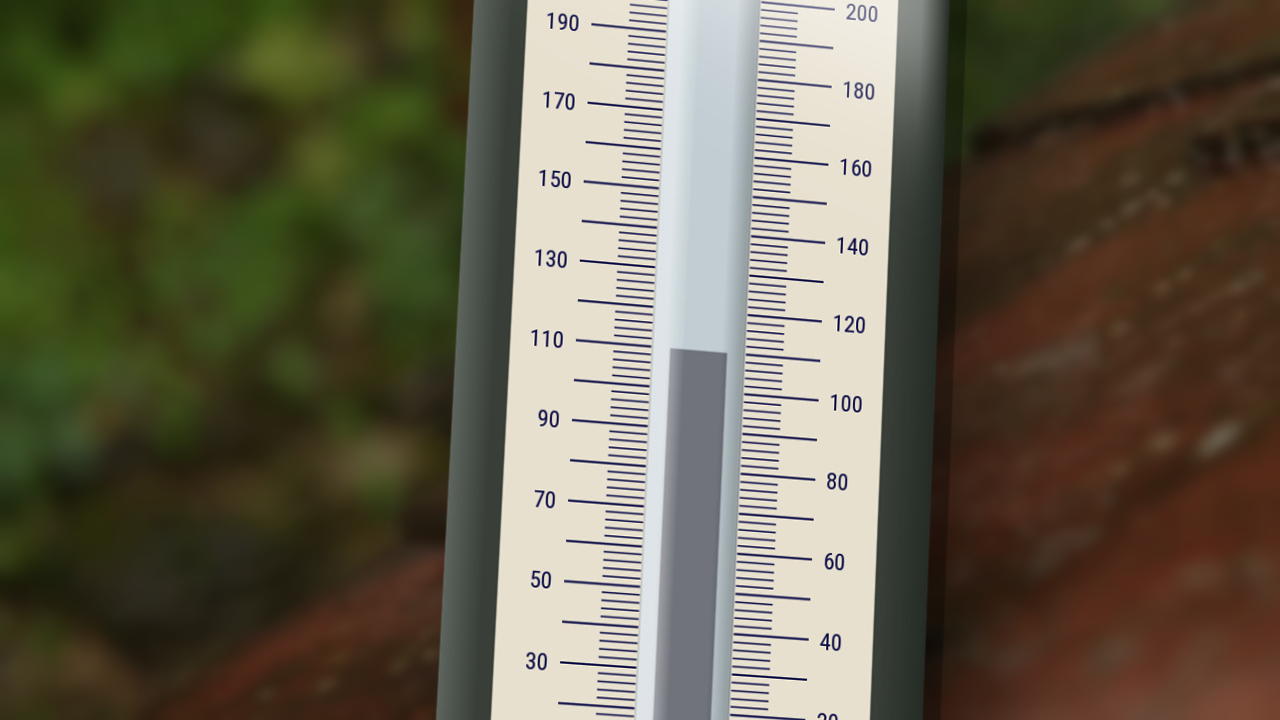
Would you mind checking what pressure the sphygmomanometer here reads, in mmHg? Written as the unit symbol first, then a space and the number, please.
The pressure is mmHg 110
